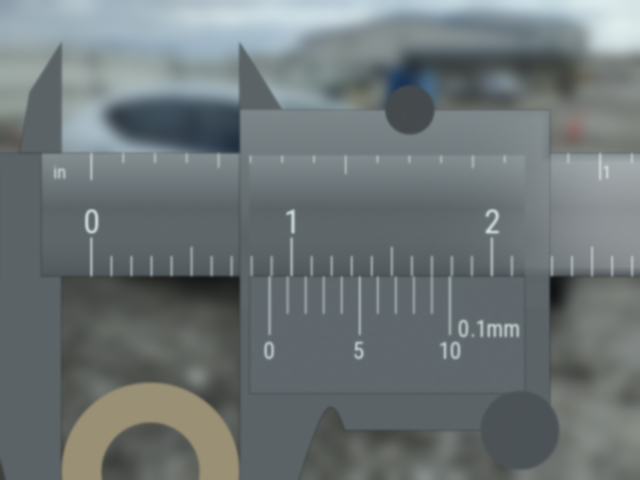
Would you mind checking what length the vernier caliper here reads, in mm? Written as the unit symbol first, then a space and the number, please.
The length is mm 8.9
